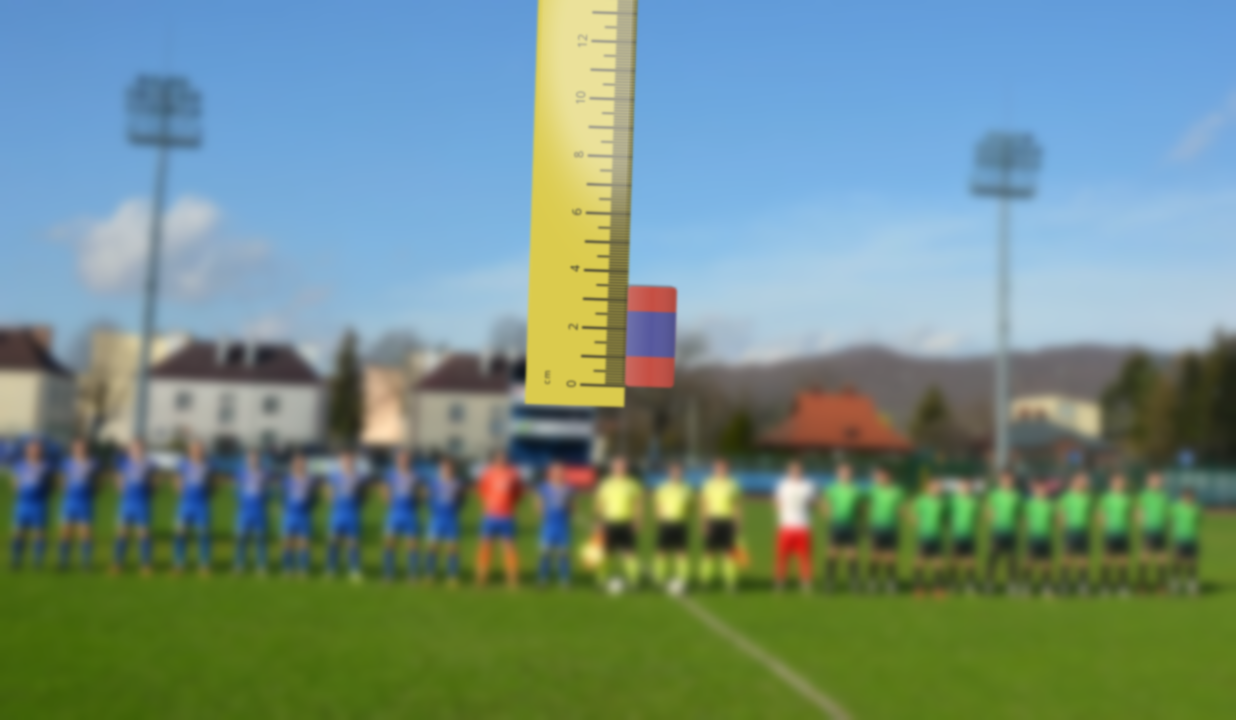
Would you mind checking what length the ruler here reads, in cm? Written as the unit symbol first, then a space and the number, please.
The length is cm 3.5
